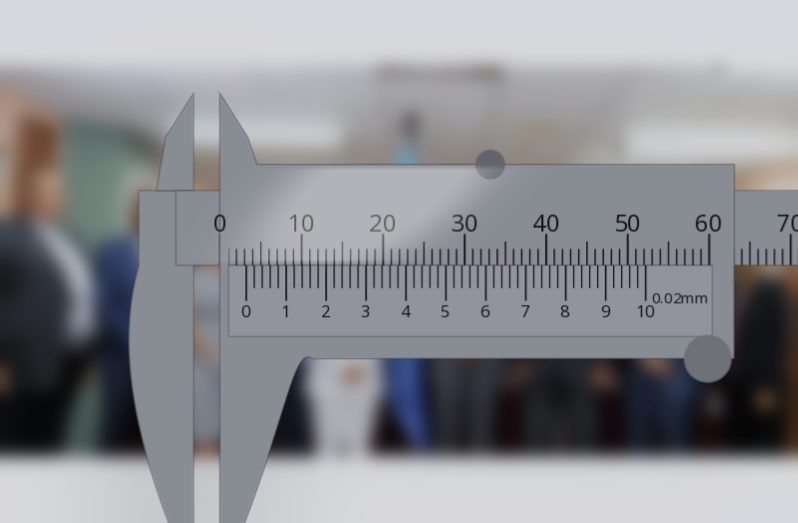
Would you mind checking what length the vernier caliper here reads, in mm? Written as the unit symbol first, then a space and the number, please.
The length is mm 3.2
